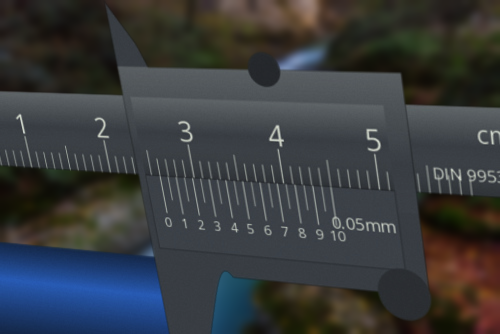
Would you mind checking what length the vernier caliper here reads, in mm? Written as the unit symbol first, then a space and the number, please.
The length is mm 26.0
